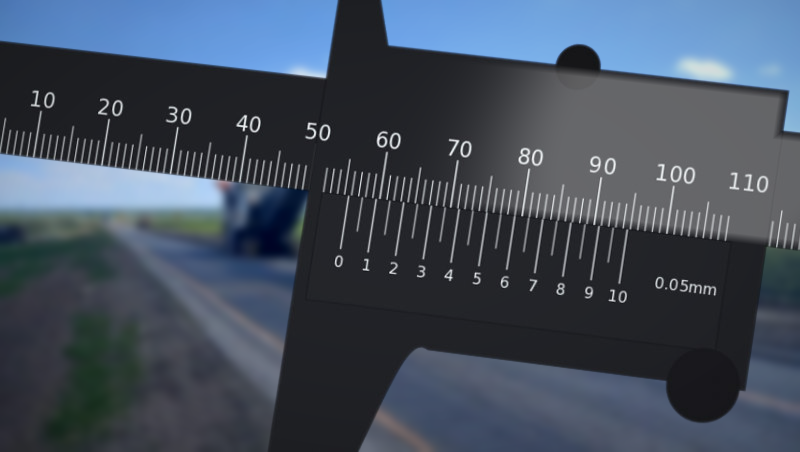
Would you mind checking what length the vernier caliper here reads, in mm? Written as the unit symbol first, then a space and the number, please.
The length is mm 55.6
